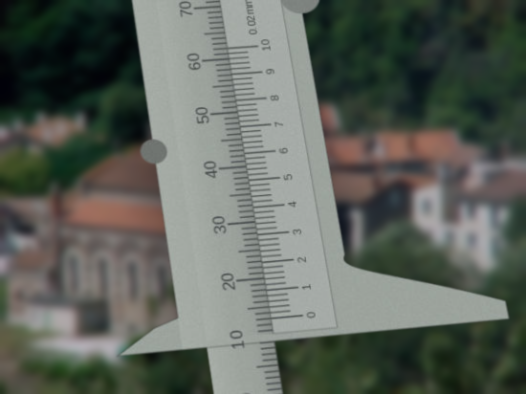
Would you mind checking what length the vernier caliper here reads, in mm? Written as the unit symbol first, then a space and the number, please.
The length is mm 13.0
